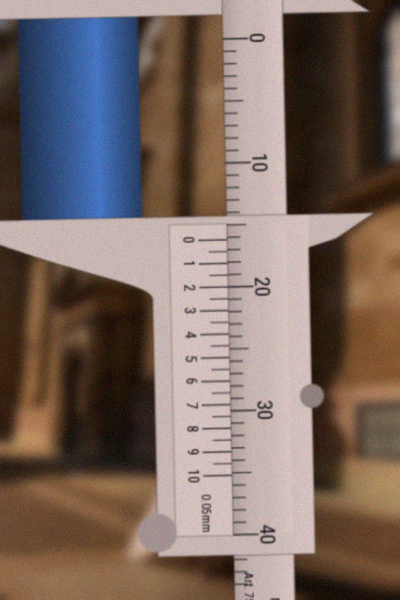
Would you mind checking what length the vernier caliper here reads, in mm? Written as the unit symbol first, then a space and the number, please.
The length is mm 16.2
